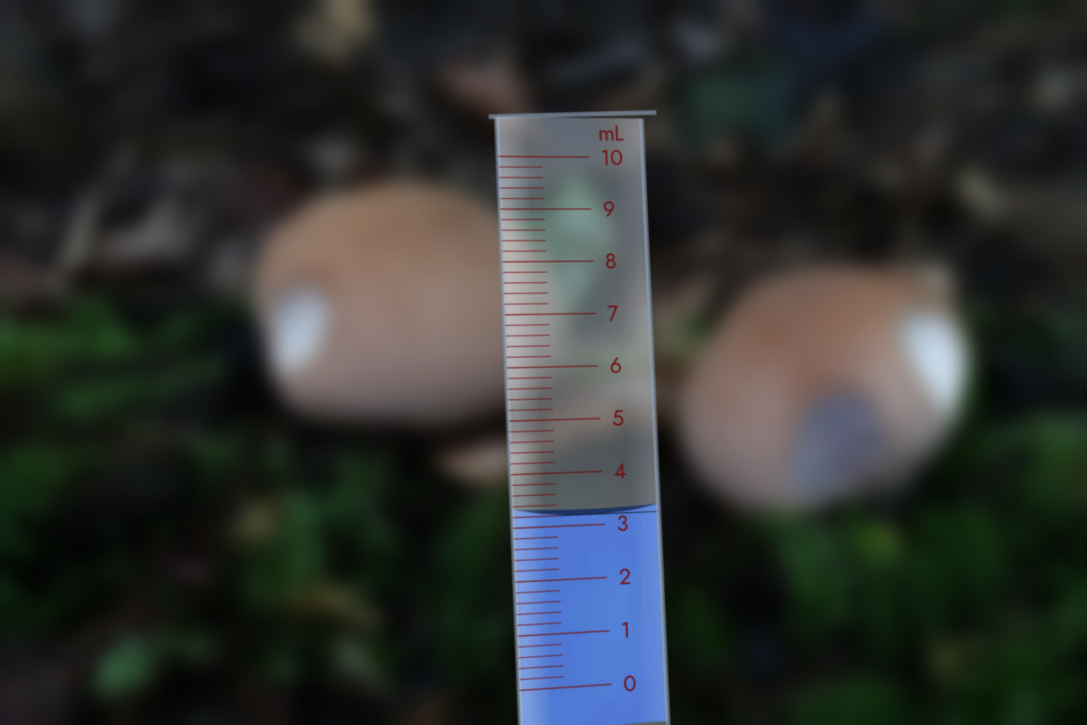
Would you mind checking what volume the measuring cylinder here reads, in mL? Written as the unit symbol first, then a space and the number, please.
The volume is mL 3.2
